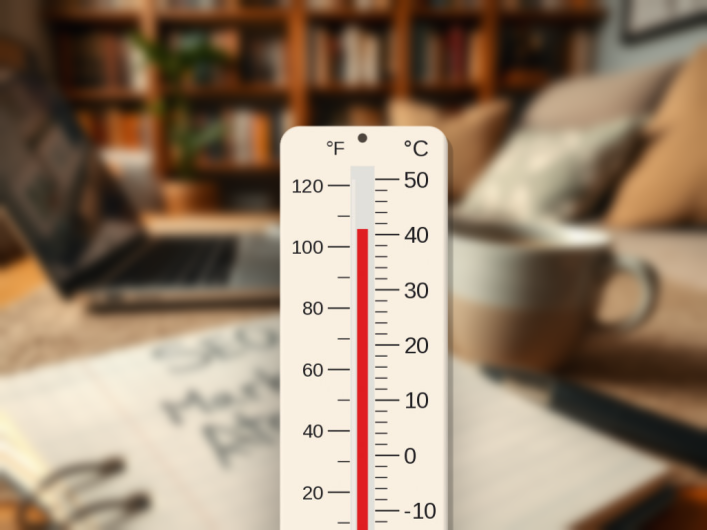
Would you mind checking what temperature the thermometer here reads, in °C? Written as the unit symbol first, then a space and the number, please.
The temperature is °C 41
